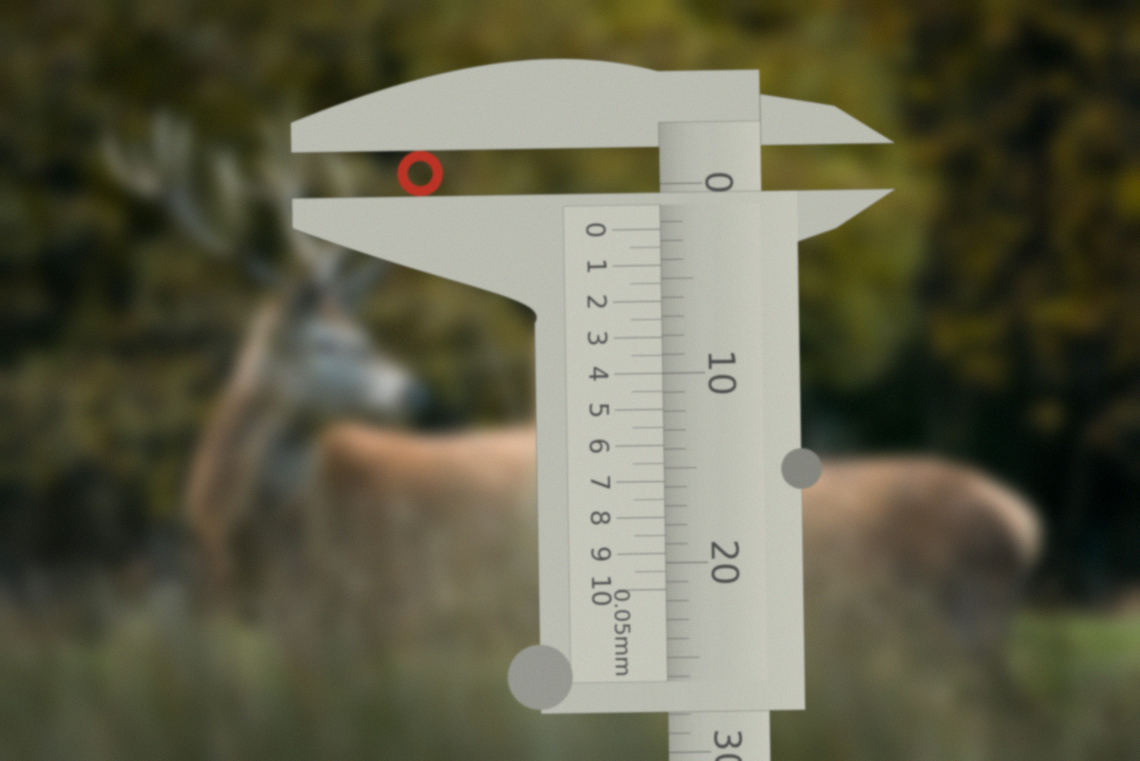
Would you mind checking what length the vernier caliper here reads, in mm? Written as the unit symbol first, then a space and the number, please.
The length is mm 2.4
